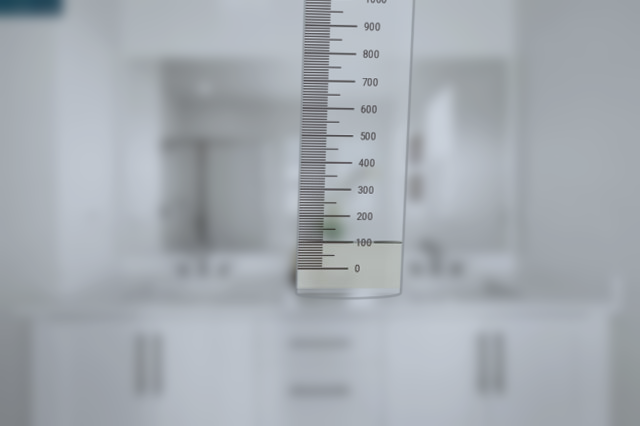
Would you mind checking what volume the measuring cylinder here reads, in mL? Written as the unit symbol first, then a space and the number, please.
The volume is mL 100
